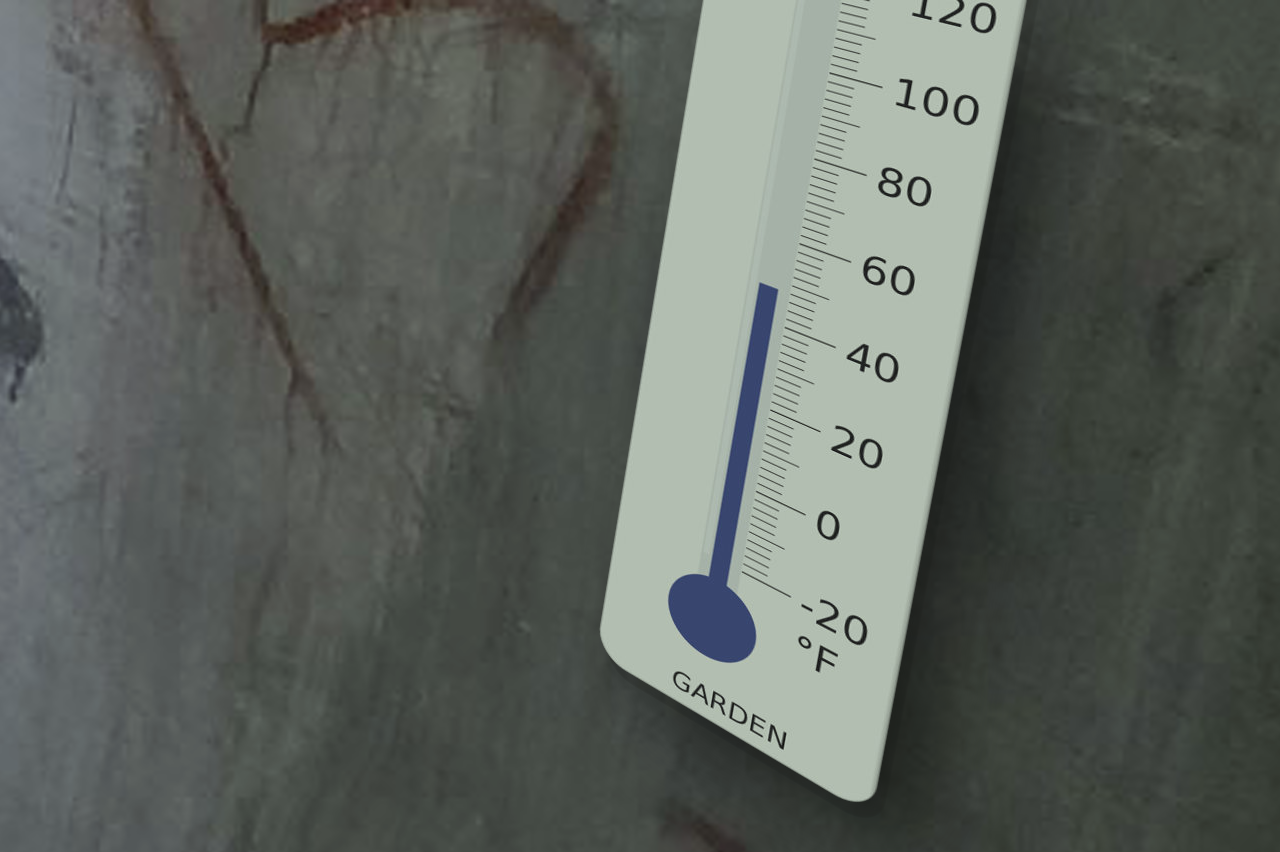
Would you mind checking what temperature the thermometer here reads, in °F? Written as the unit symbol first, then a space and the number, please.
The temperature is °F 48
